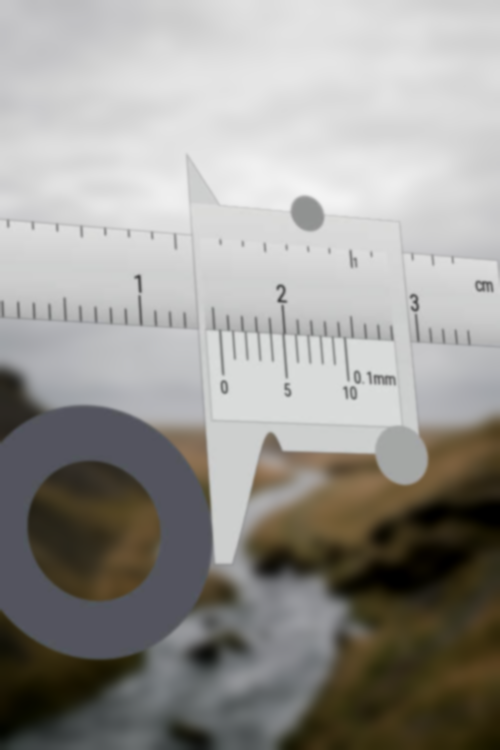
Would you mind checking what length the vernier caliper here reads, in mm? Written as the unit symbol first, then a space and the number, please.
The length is mm 15.4
